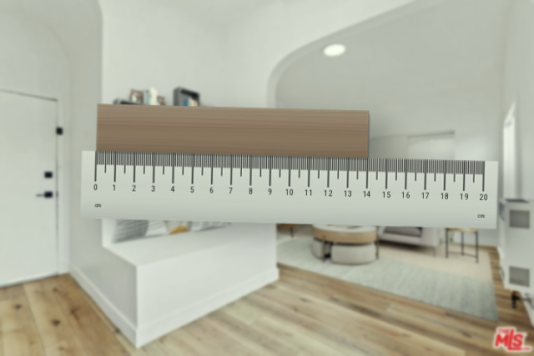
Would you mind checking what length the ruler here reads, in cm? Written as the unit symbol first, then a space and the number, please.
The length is cm 14
